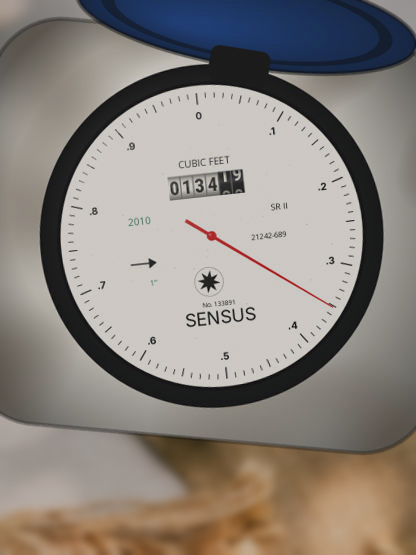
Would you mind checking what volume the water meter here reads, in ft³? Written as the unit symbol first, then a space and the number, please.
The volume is ft³ 13419.35
